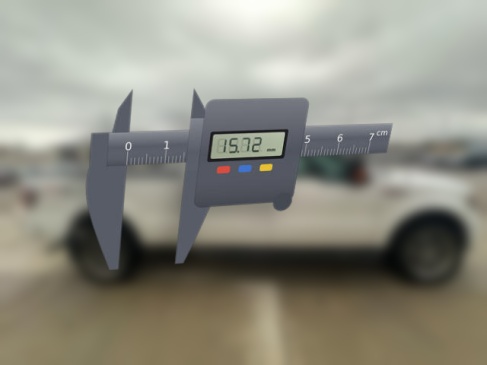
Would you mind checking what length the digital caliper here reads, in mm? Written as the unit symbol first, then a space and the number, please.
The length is mm 15.72
